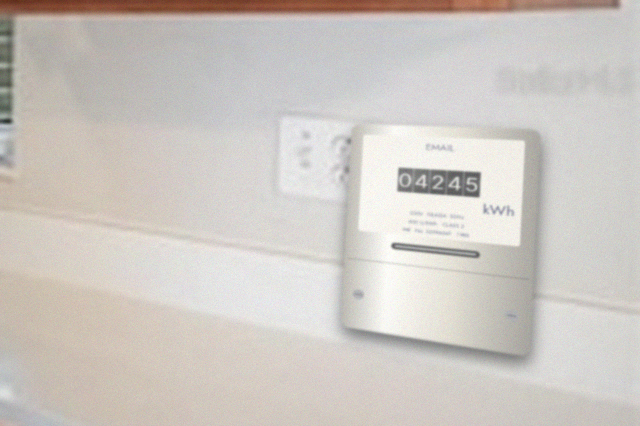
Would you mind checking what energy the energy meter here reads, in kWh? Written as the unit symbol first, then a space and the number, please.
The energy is kWh 4245
